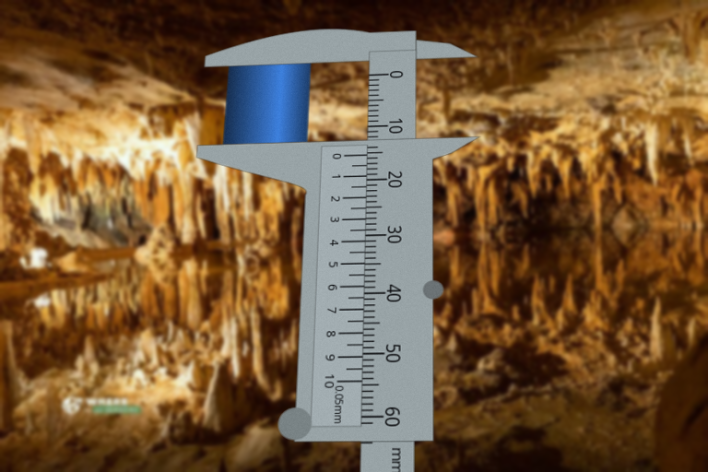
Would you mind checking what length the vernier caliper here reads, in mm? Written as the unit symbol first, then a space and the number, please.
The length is mm 15.4
